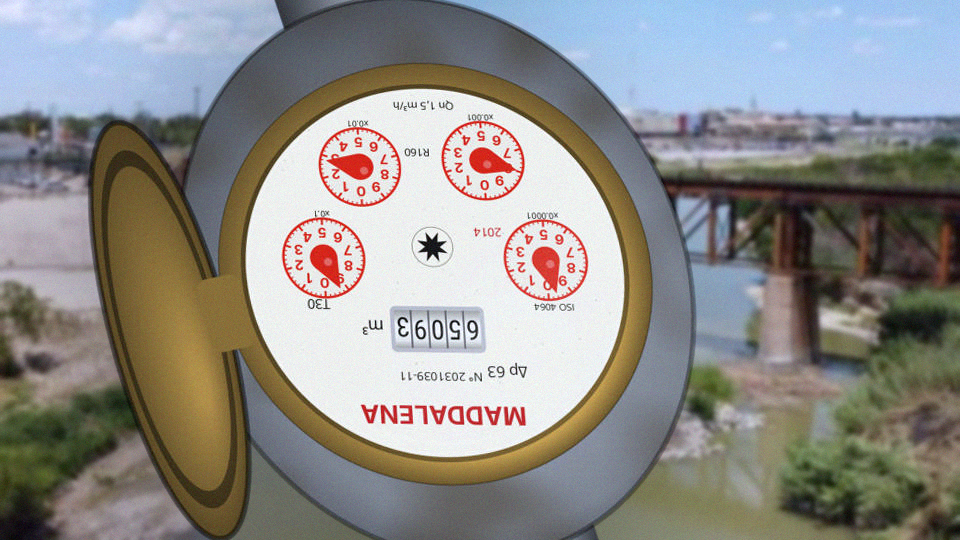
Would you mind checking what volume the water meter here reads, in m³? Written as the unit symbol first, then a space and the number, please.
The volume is m³ 65092.9279
